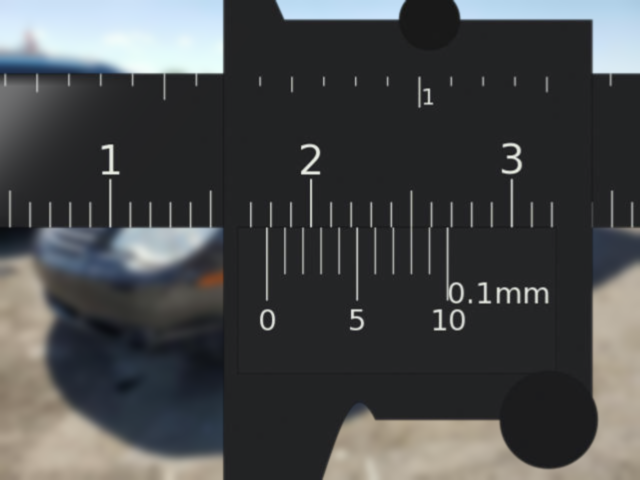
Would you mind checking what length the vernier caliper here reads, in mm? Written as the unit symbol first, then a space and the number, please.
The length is mm 17.8
